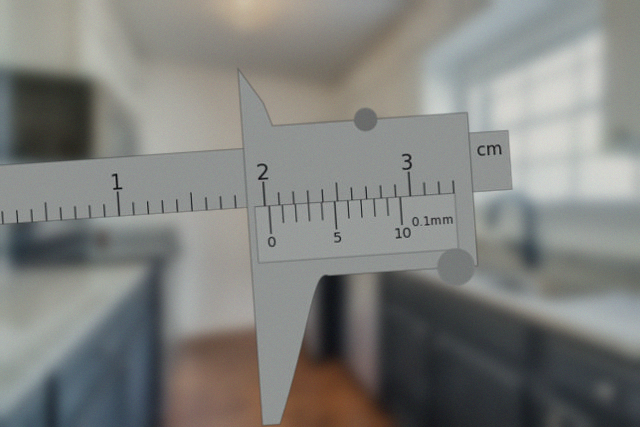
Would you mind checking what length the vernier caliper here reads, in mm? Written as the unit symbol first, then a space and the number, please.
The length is mm 20.3
